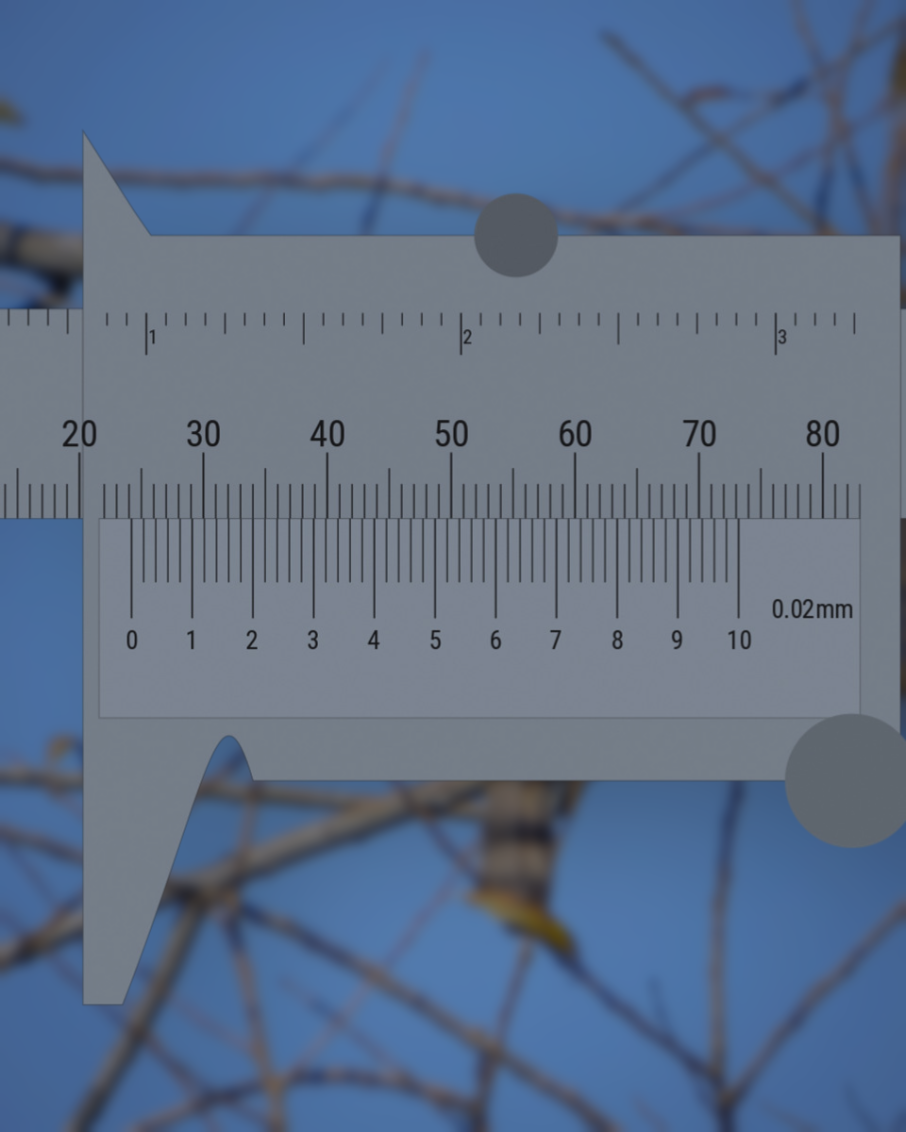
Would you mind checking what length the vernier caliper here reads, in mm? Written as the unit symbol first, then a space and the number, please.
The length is mm 24.2
